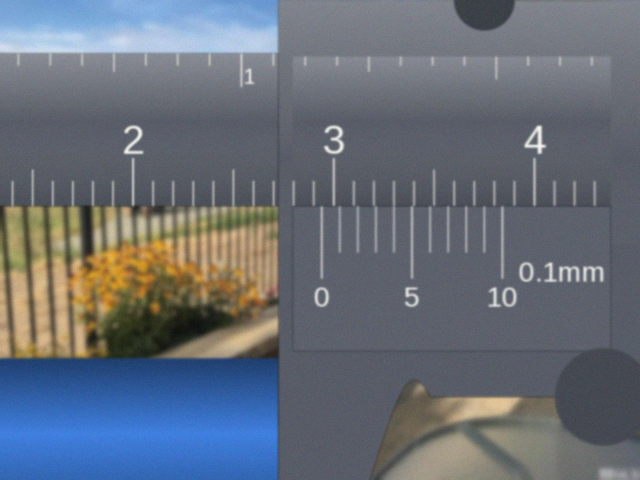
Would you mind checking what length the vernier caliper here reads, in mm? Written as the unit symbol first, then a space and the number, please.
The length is mm 29.4
